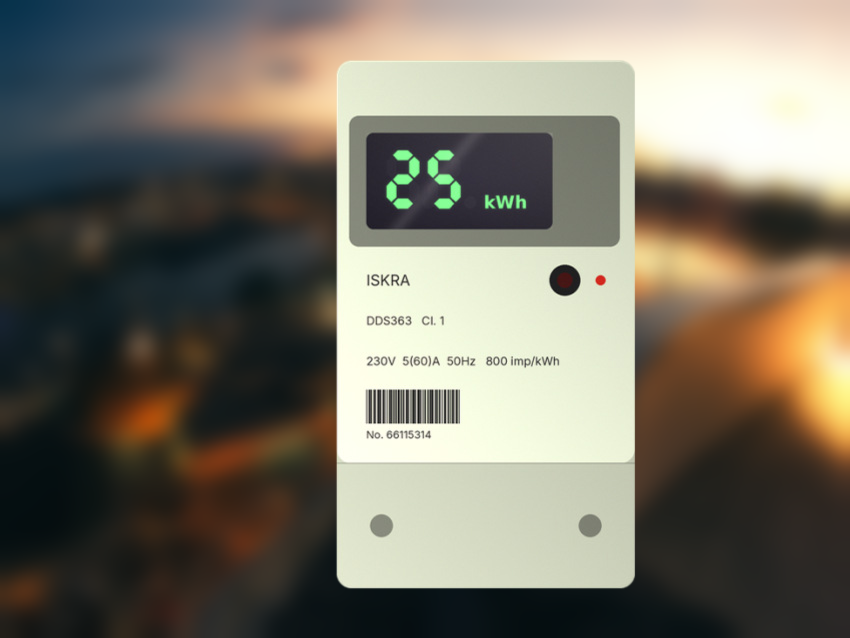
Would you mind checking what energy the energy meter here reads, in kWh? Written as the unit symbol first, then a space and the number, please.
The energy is kWh 25
